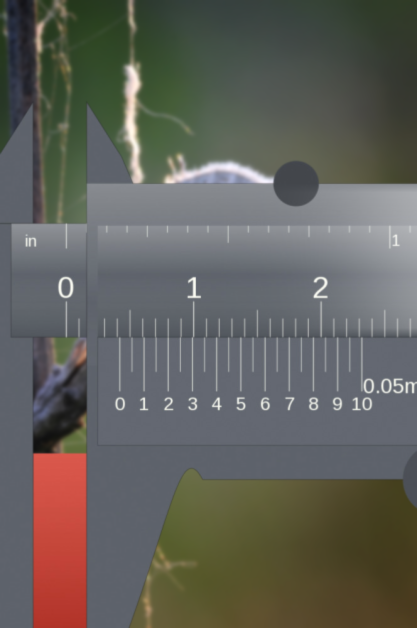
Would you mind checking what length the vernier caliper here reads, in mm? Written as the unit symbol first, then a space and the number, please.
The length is mm 4.2
